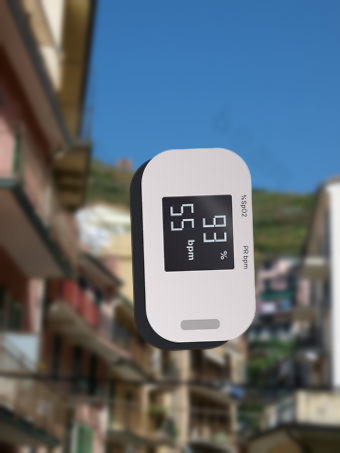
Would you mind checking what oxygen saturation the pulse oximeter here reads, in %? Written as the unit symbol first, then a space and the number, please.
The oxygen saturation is % 93
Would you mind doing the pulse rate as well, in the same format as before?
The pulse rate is bpm 55
